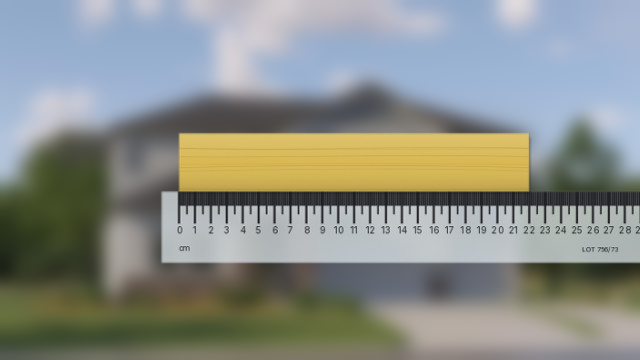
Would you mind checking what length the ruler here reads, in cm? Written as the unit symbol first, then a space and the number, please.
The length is cm 22
